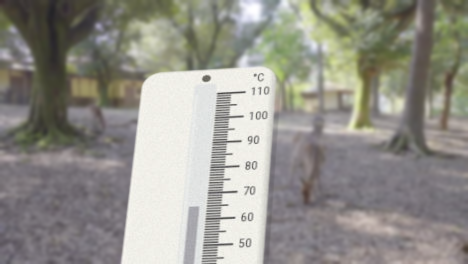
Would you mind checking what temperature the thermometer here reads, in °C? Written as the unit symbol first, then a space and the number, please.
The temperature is °C 65
